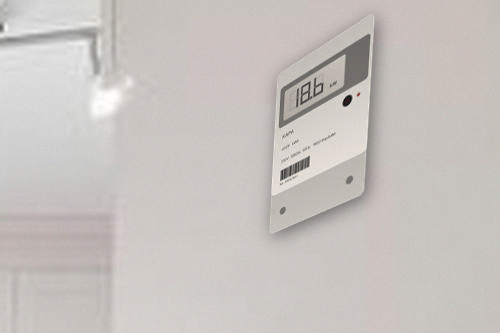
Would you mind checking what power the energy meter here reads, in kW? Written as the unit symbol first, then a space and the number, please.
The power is kW 18.6
